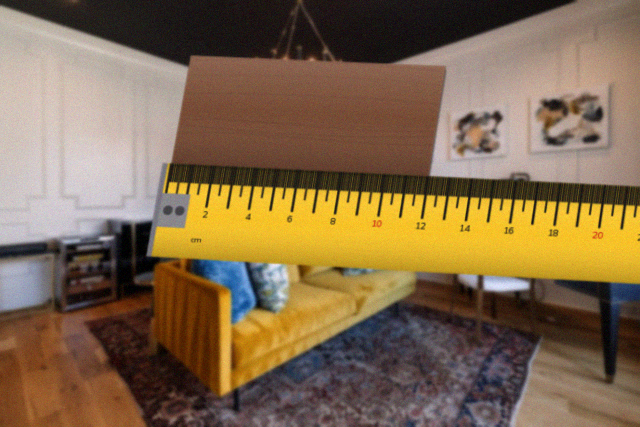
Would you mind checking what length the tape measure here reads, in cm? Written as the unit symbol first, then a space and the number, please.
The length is cm 12
